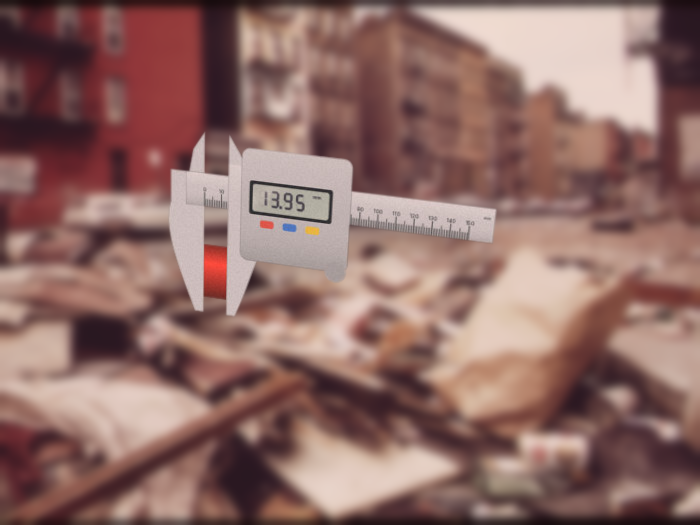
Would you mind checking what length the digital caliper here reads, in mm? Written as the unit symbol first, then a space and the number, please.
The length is mm 13.95
